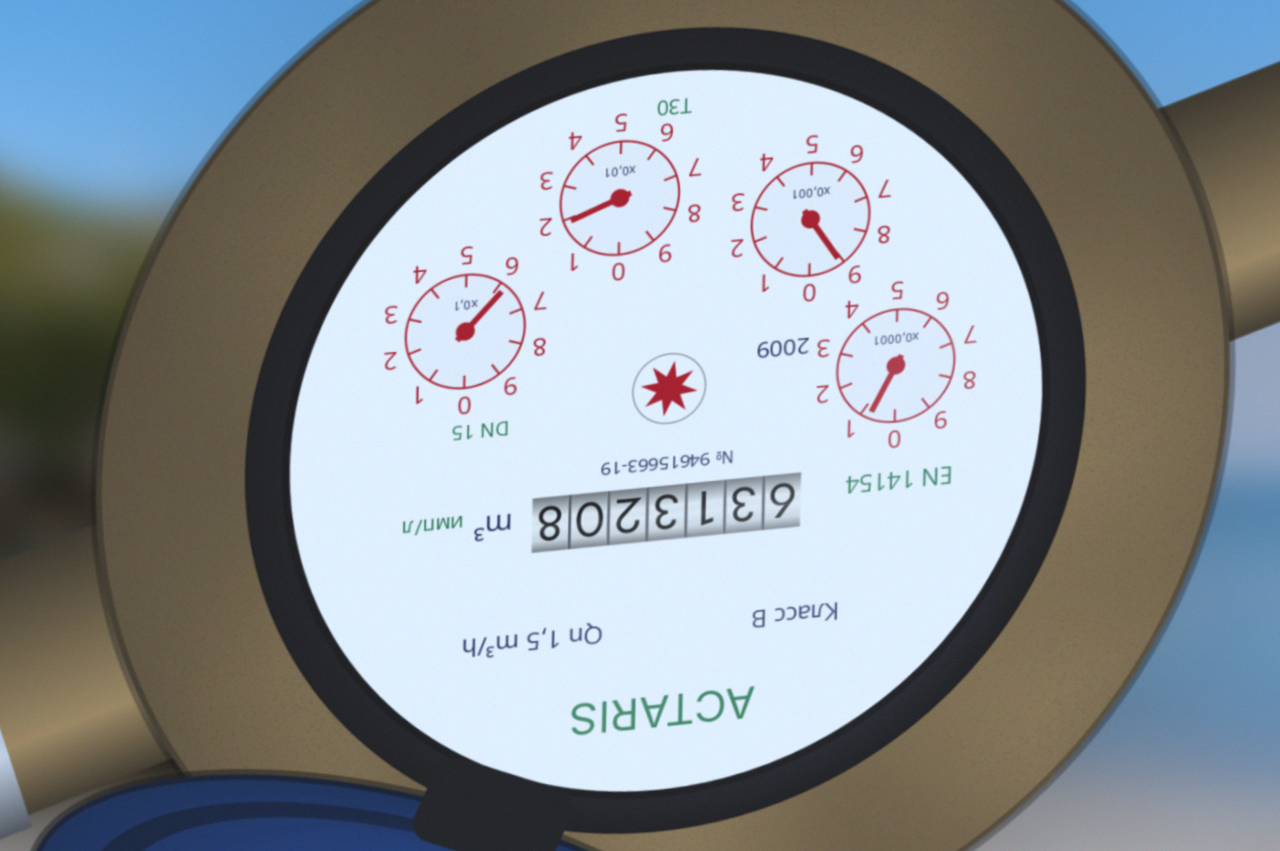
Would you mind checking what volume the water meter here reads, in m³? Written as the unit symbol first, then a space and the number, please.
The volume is m³ 6313208.6190
